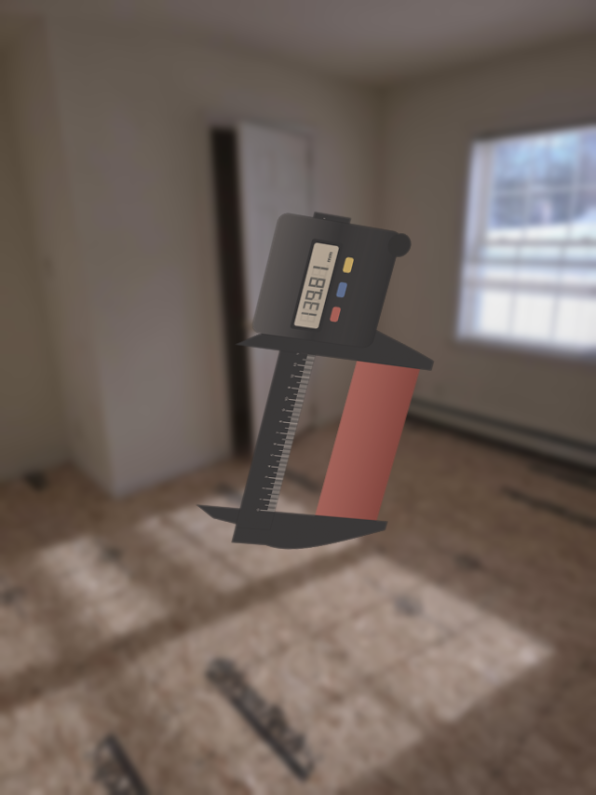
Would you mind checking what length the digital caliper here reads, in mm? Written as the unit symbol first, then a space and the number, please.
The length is mm 139.81
